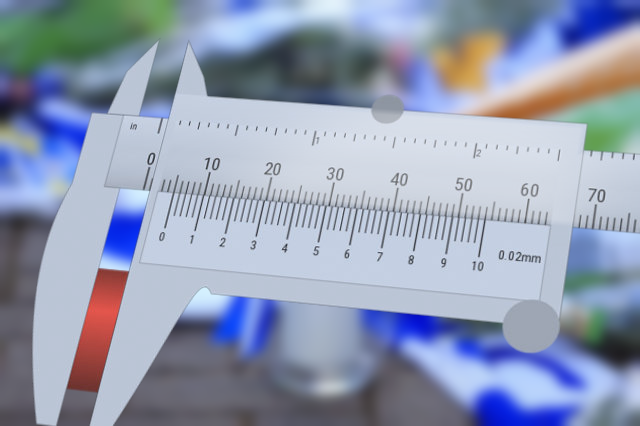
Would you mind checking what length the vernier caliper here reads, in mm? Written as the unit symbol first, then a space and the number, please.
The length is mm 5.0
